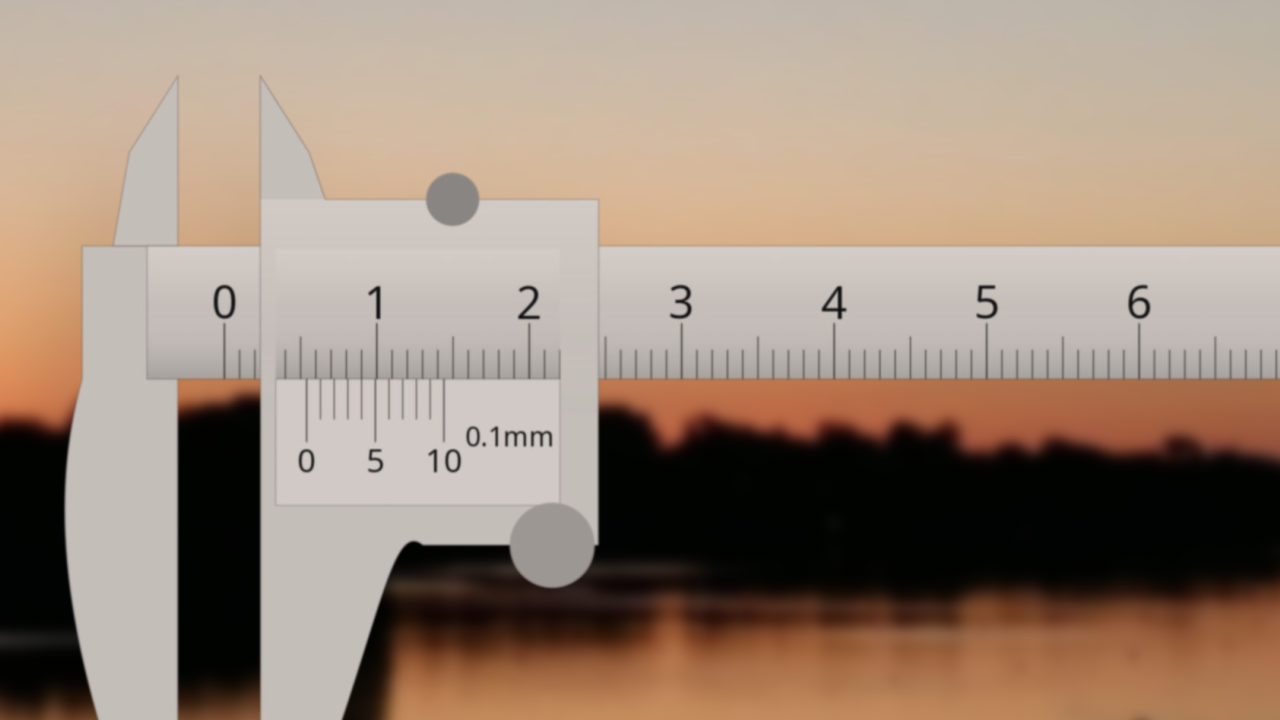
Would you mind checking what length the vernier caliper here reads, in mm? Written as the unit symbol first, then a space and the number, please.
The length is mm 5.4
